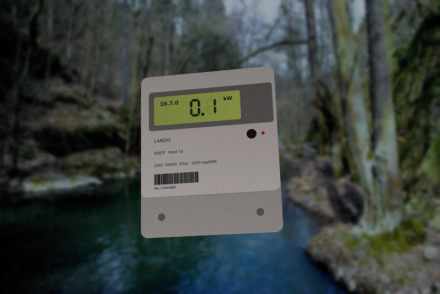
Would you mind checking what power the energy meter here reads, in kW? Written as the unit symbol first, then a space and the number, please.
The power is kW 0.1
